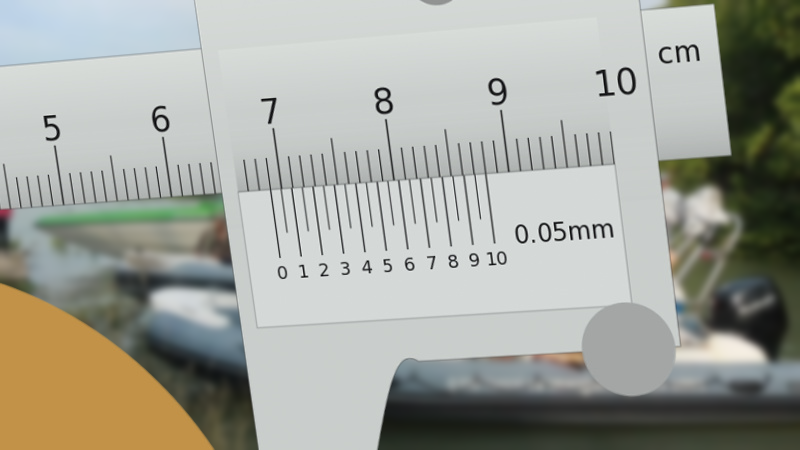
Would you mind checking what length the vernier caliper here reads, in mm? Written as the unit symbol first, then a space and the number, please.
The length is mm 69.0
